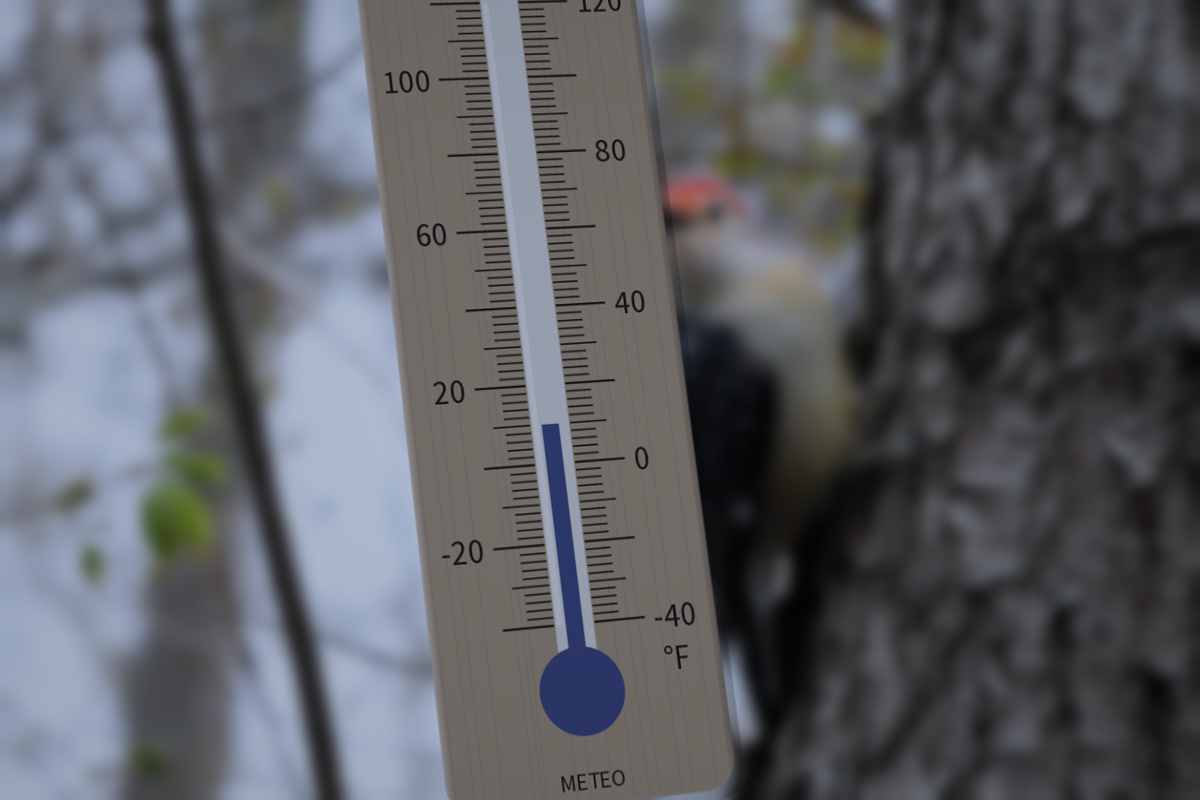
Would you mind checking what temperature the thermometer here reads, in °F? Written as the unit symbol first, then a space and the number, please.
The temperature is °F 10
